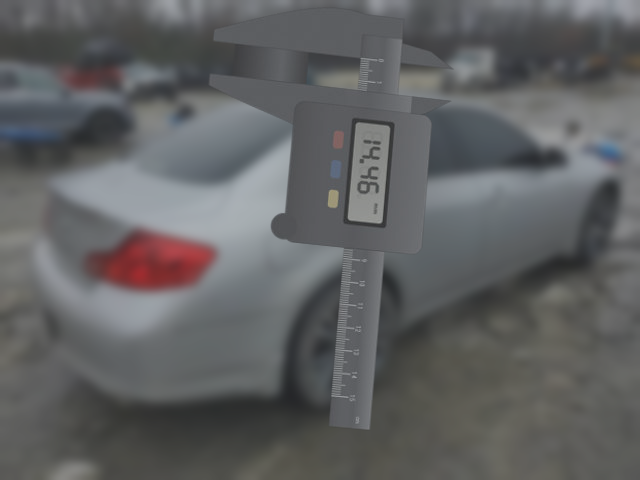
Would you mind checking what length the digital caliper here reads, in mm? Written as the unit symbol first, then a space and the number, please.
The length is mm 14.46
